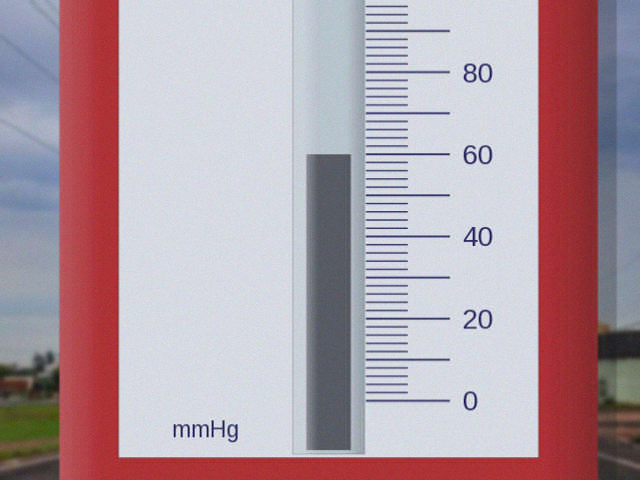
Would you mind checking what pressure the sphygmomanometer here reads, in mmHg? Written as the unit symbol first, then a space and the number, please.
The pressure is mmHg 60
